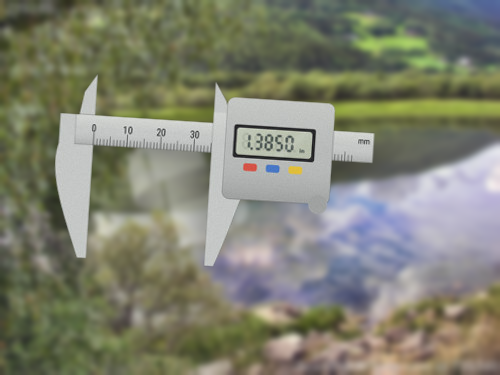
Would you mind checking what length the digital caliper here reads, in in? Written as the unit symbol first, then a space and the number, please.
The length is in 1.3850
